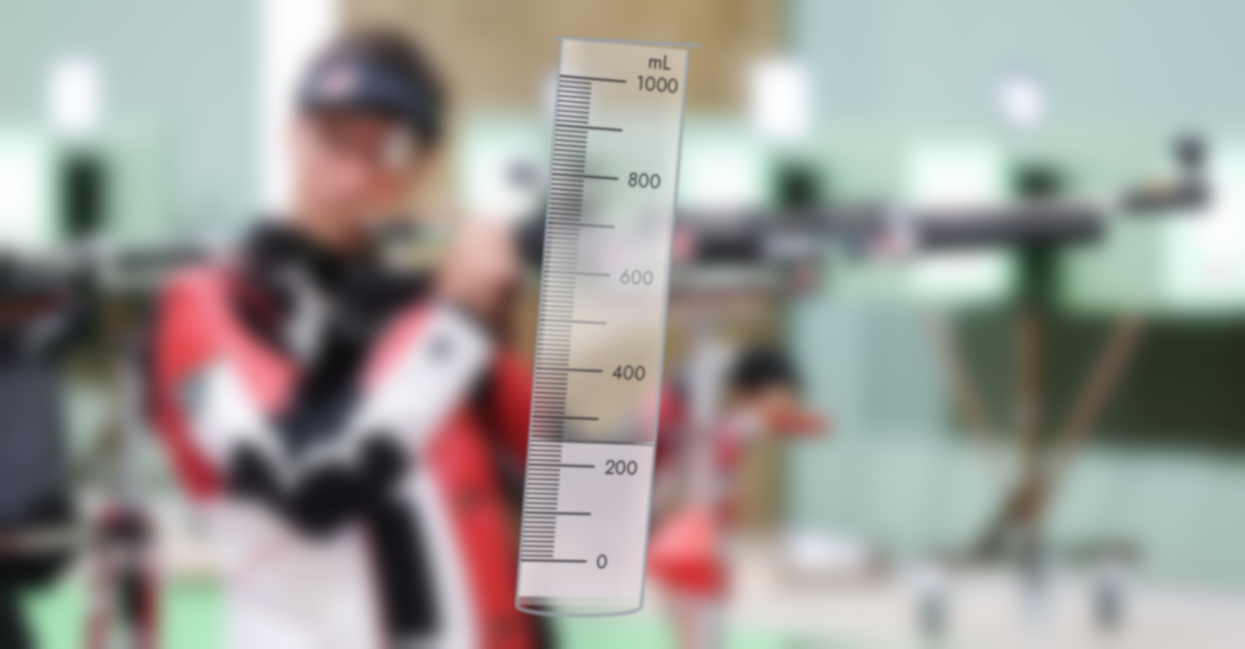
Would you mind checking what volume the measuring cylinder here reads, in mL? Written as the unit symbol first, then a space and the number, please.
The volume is mL 250
